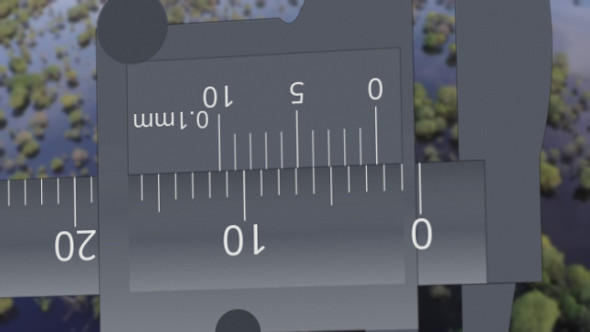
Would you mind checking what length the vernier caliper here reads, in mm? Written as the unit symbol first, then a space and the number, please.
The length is mm 2.4
